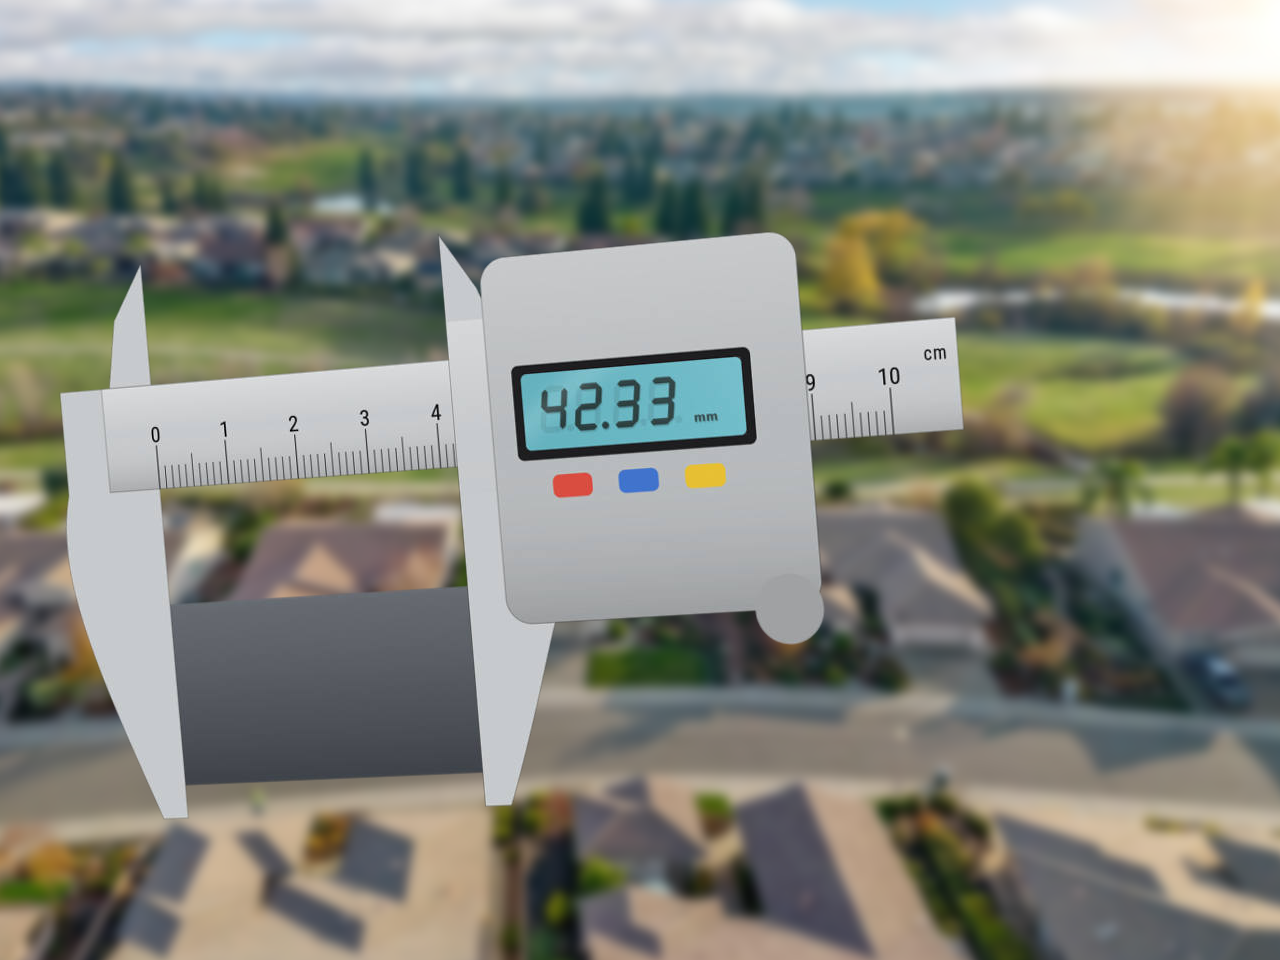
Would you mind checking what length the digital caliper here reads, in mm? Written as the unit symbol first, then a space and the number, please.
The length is mm 42.33
